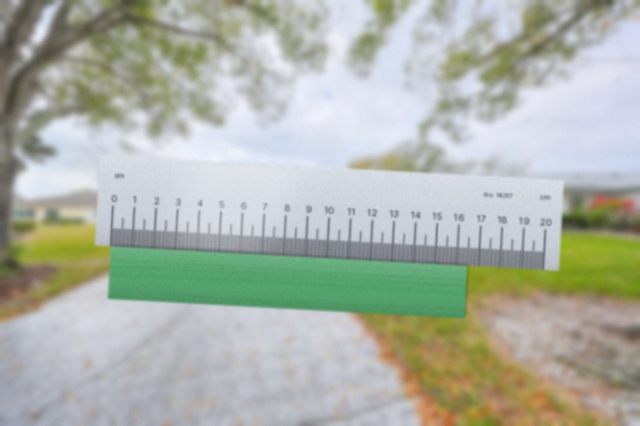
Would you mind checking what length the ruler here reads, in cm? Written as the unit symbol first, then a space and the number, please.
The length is cm 16.5
